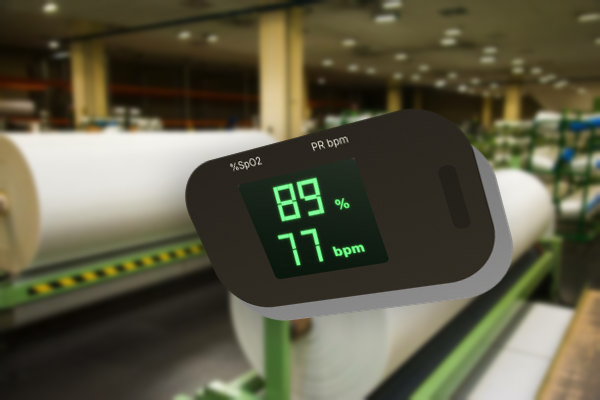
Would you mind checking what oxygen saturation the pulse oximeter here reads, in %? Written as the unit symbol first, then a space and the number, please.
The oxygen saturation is % 89
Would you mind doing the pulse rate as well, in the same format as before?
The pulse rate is bpm 77
